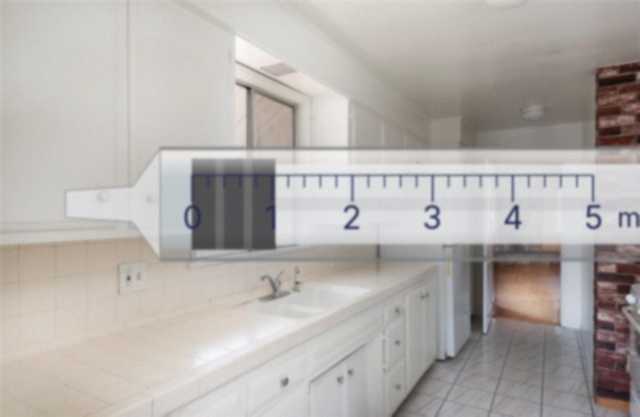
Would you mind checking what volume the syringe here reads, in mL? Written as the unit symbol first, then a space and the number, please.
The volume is mL 0
